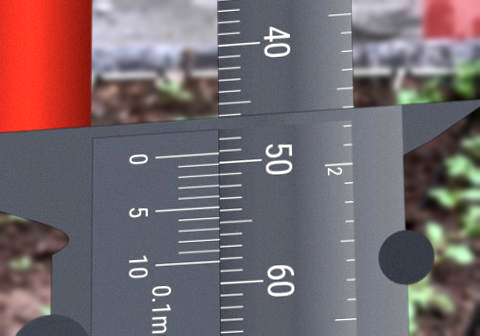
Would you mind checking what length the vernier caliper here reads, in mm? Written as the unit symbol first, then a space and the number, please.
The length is mm 49.2
